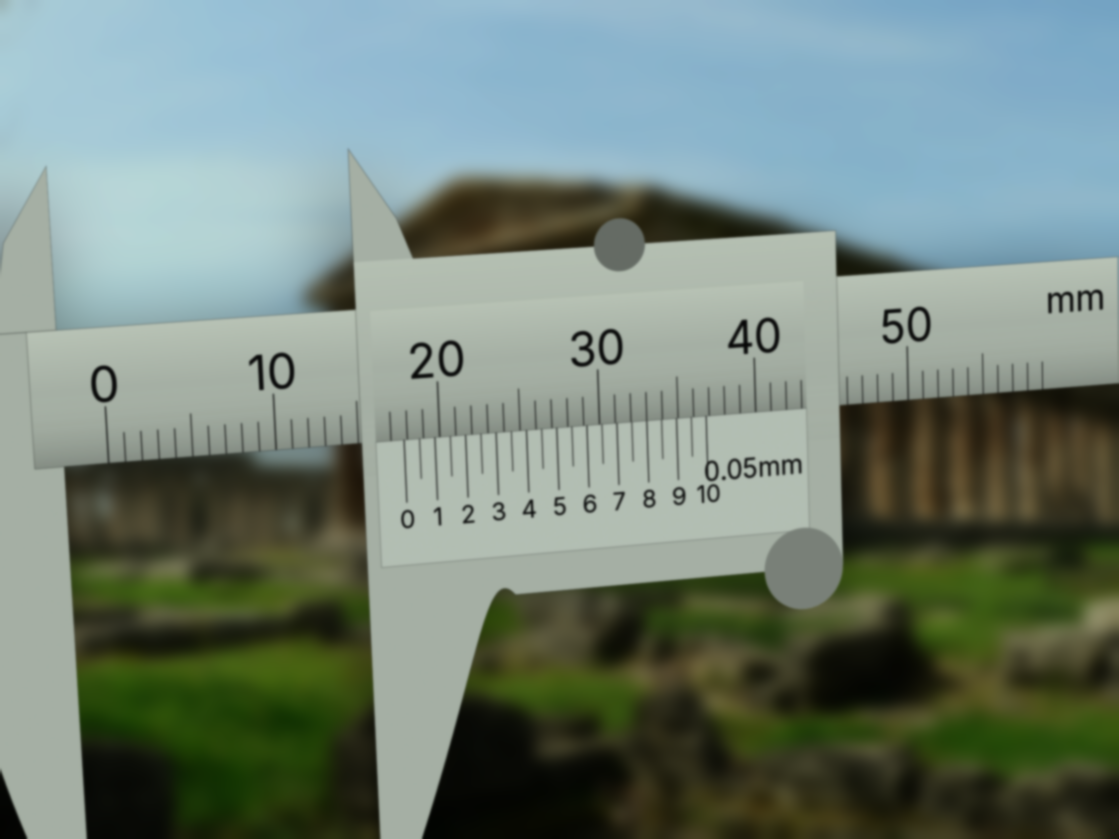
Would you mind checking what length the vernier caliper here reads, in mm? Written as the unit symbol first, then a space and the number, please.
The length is mm 17.8
